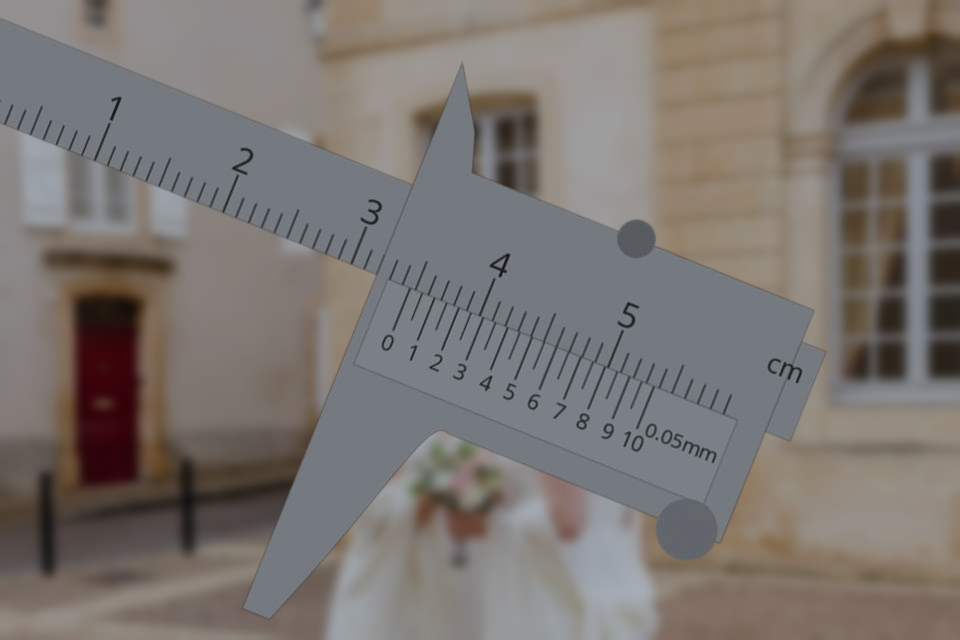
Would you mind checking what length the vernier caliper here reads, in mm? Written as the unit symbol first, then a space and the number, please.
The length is mm 34.6
